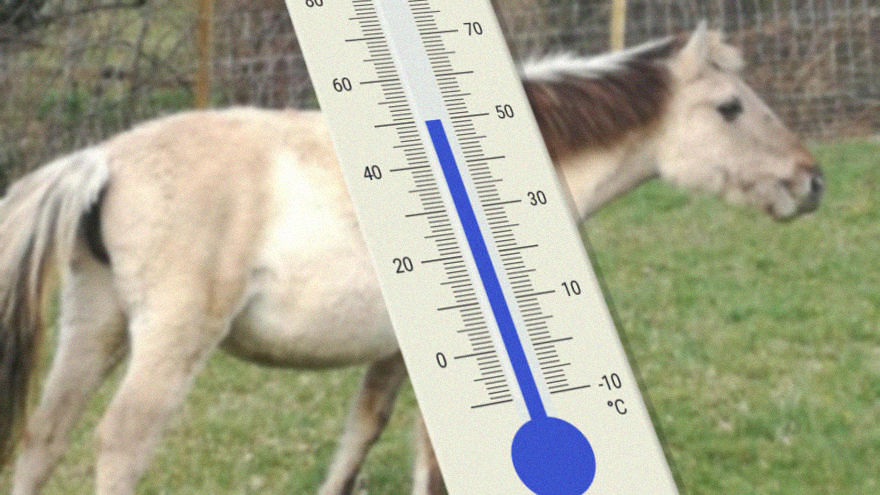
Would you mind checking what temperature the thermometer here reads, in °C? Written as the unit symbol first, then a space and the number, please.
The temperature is °C 50
